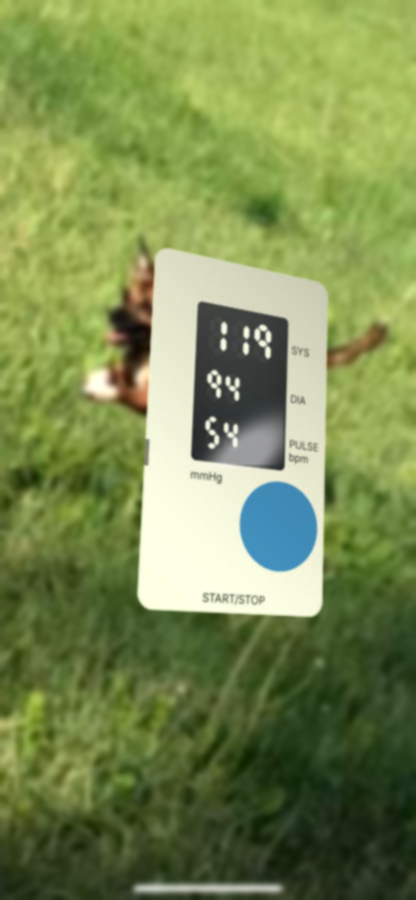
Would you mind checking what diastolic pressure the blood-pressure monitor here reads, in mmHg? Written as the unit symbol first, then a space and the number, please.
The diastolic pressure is mmHg 94
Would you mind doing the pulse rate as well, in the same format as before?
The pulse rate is bpm 54
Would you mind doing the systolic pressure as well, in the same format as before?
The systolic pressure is mmHg 119
